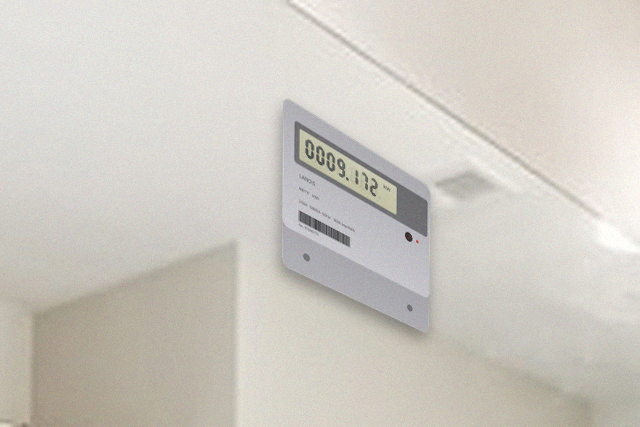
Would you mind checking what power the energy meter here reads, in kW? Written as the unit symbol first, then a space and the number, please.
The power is kW 9.172
